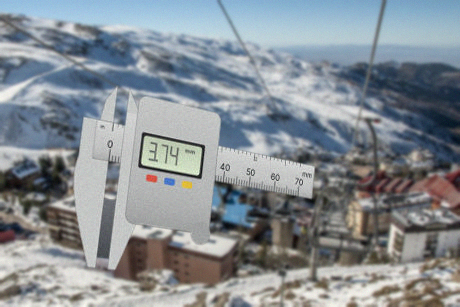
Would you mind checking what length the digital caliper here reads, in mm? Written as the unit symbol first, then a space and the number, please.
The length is mm 3.74
